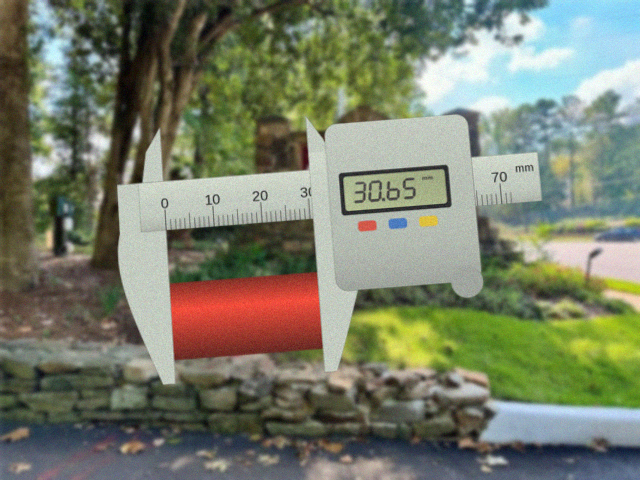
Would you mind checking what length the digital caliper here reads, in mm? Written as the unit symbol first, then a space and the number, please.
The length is mm 30.65
